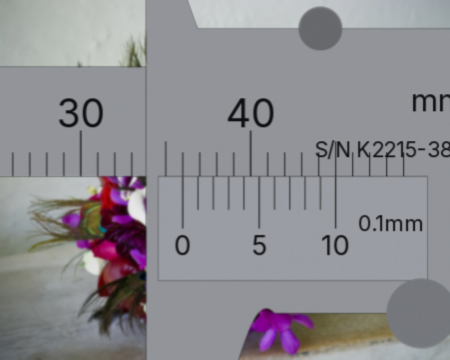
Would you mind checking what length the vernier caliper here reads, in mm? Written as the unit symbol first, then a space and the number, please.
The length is mm 36.0
